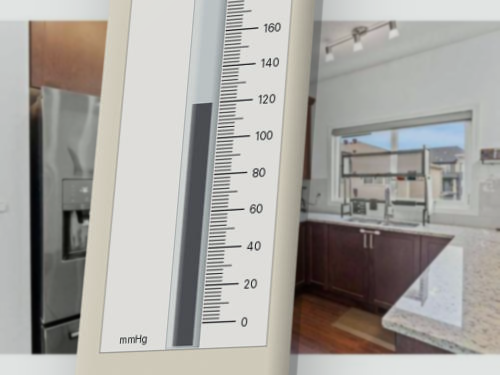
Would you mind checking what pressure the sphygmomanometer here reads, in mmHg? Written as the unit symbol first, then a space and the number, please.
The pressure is mmHg 120
